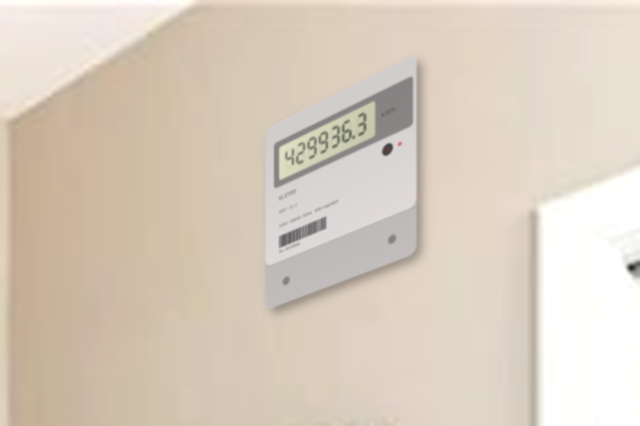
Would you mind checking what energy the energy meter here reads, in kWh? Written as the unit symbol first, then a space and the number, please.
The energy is kWh 429936.3
